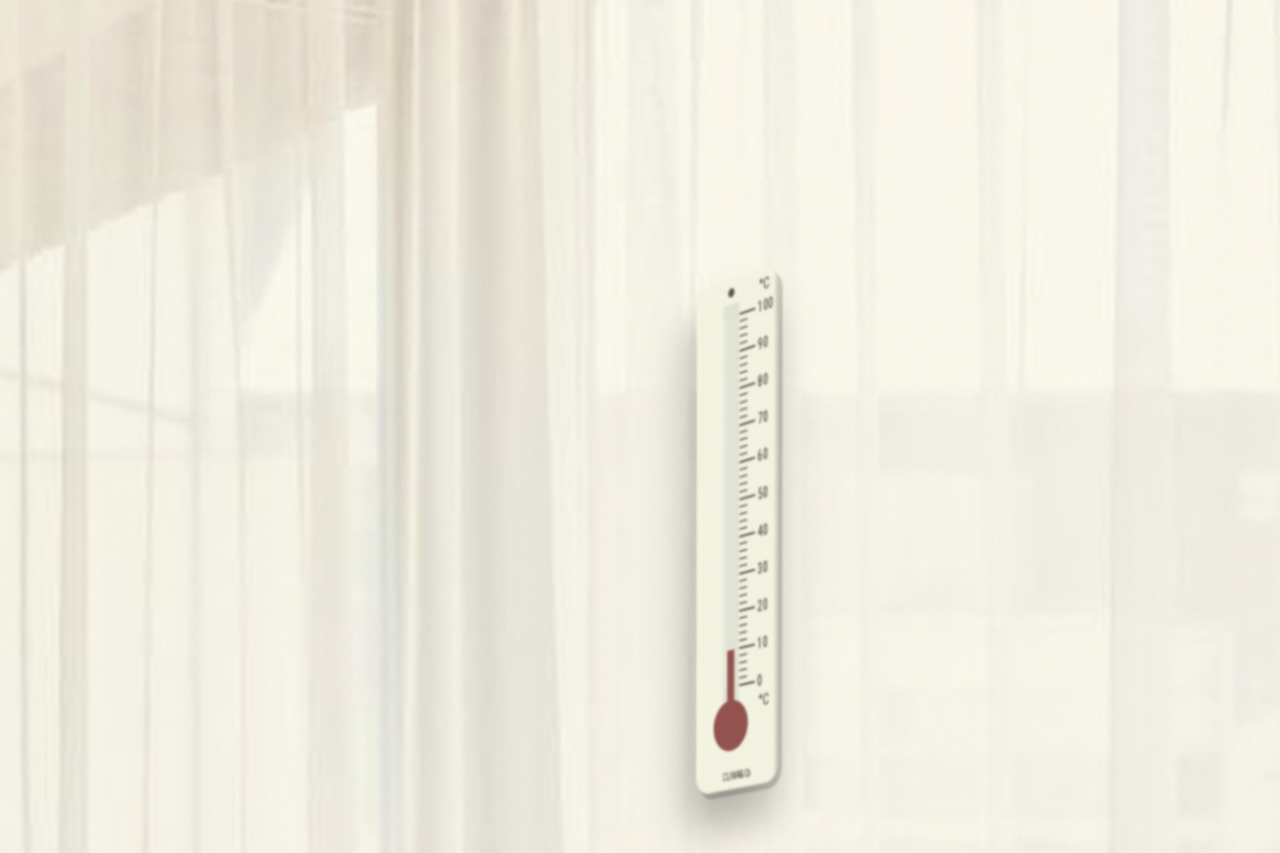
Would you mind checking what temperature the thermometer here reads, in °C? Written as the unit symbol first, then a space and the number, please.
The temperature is °C 10
